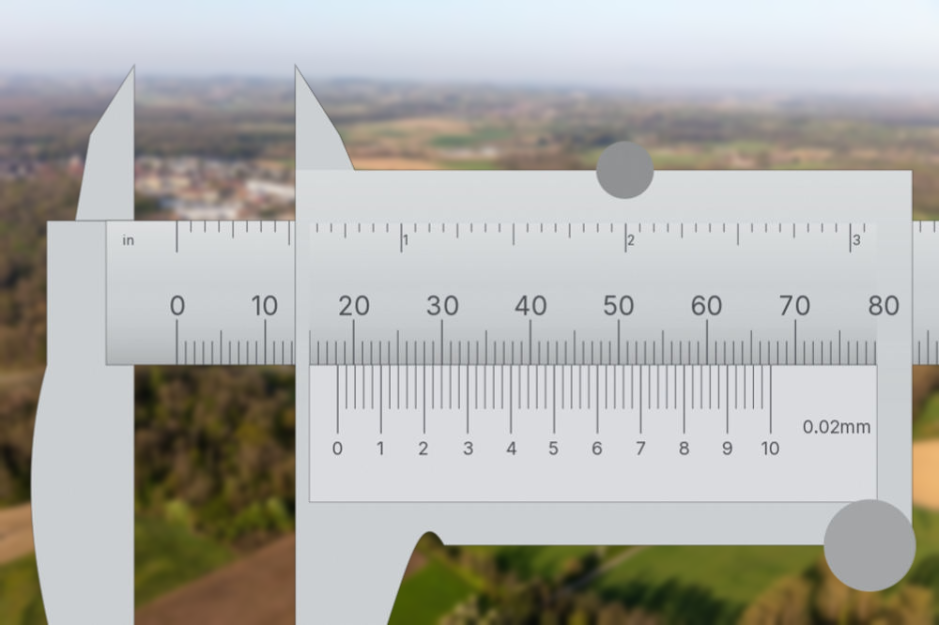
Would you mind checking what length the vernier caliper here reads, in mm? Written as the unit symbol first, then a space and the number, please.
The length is mm 18.2
